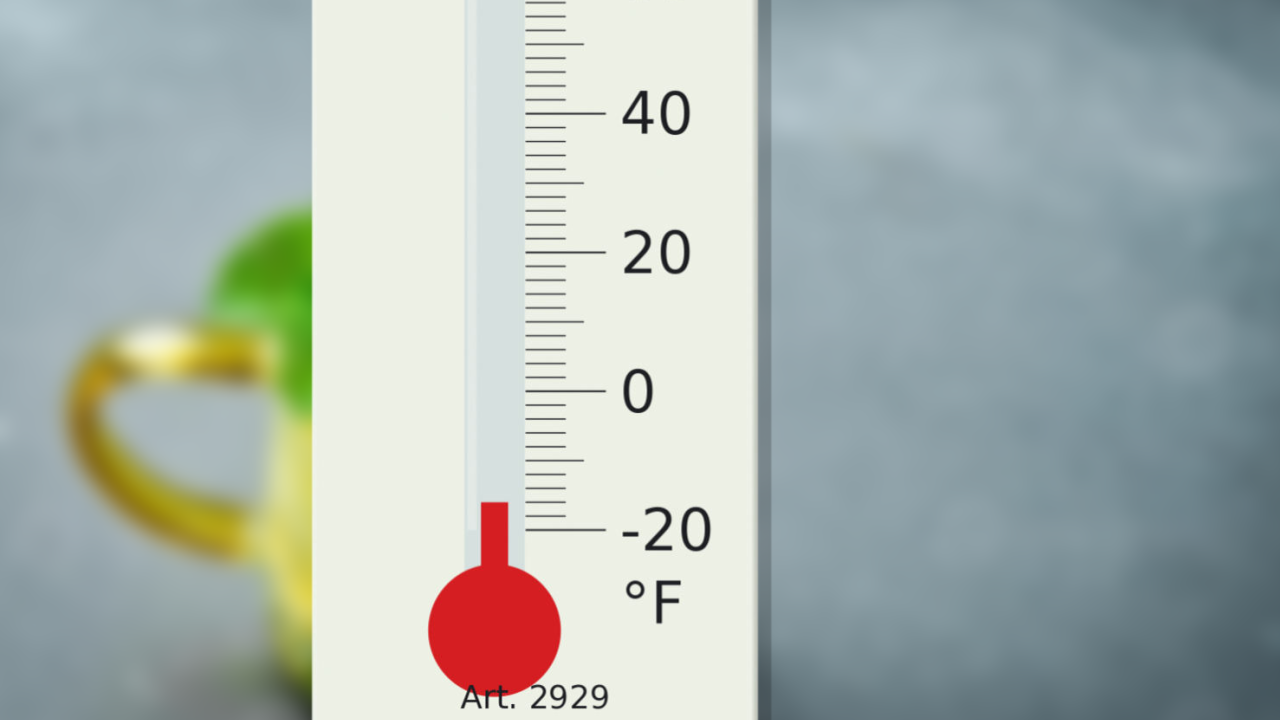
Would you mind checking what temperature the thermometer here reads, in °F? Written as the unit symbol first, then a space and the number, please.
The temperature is °F -16
